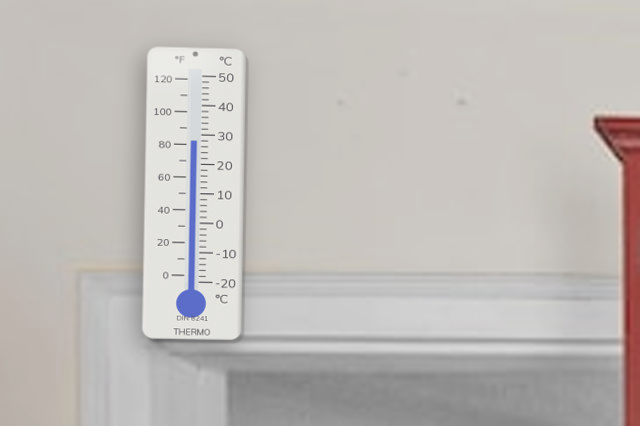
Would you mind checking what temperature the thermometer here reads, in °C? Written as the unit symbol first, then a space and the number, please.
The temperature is °C 28
